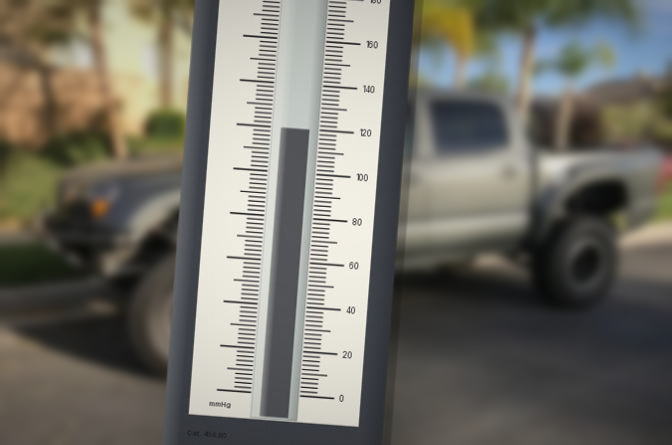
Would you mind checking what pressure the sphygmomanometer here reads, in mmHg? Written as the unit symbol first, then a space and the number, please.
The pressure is mmHg 120
